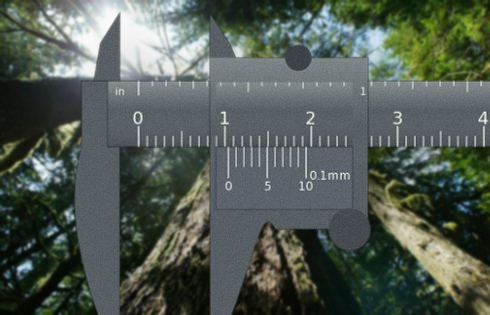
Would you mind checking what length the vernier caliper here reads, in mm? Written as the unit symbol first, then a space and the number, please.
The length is mm 10.4
